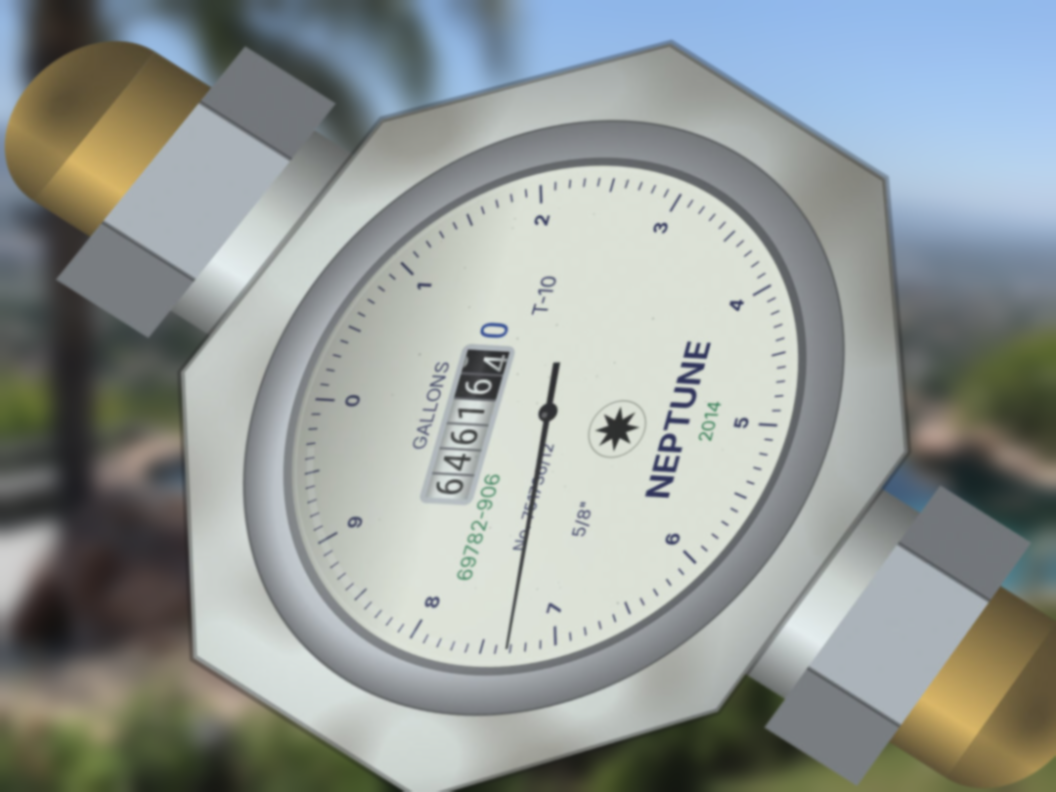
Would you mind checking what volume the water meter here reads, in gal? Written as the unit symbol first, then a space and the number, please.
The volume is gal 6461637.3
